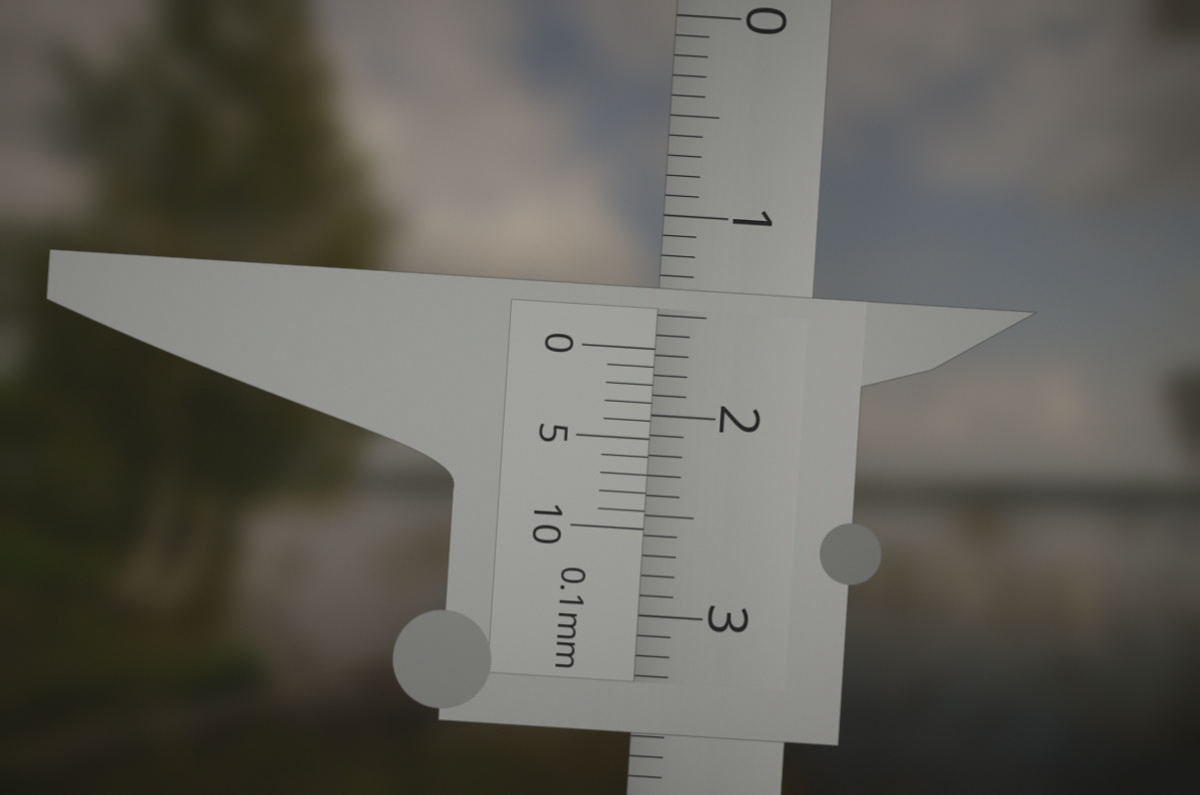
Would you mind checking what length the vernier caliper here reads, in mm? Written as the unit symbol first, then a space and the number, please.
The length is mm 16.7
